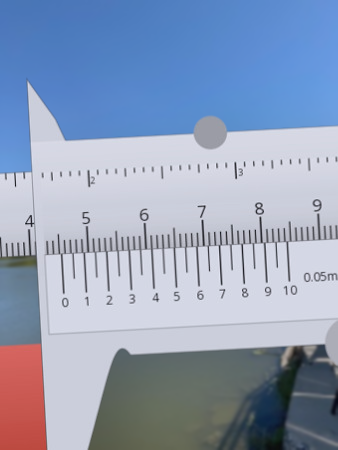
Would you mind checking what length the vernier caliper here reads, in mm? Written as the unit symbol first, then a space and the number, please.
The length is mm 45.4
